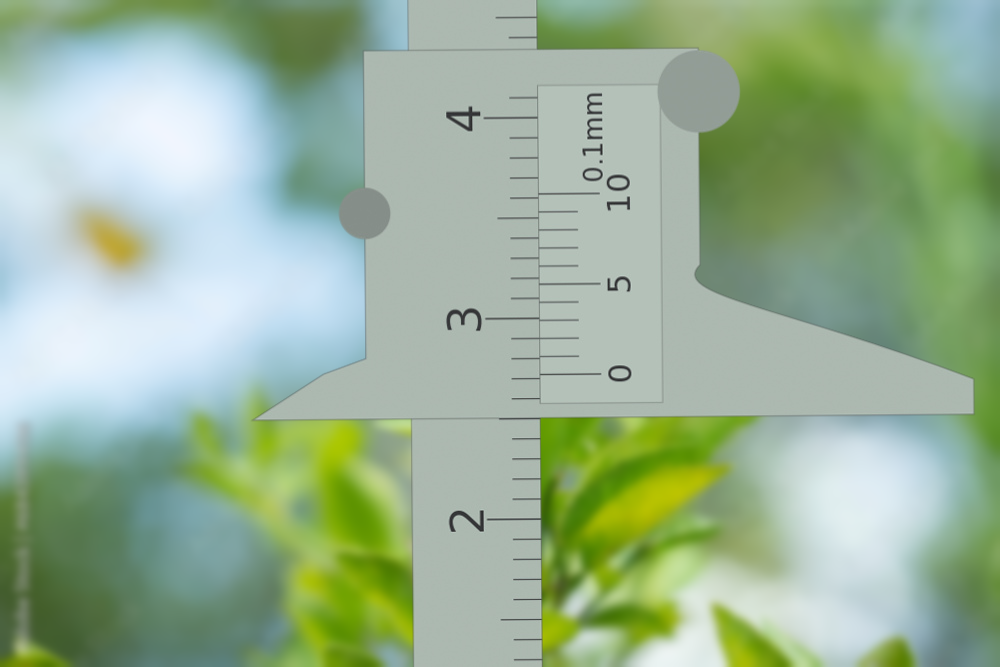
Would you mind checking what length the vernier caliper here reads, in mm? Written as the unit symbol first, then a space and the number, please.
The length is mm 27.2
